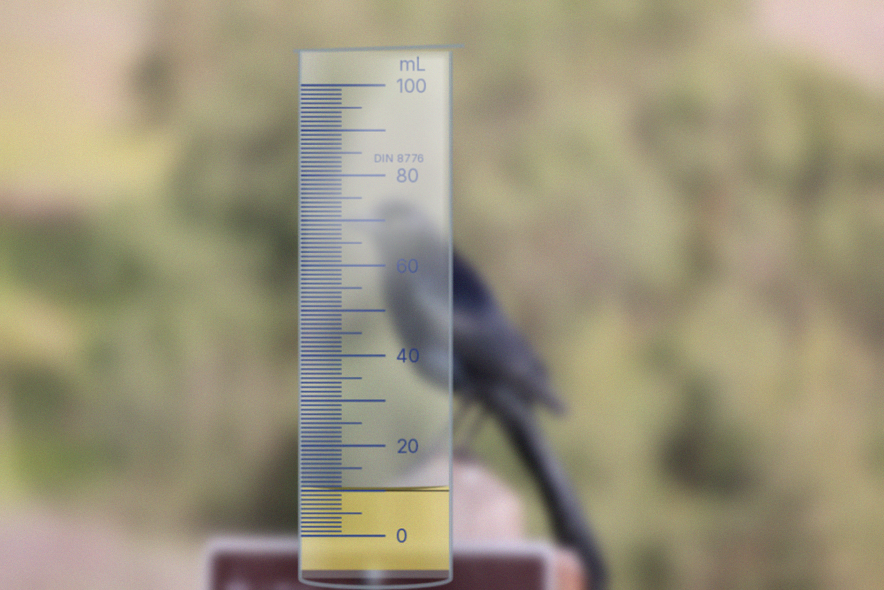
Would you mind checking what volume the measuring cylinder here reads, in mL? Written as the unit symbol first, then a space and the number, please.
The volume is mL 10
